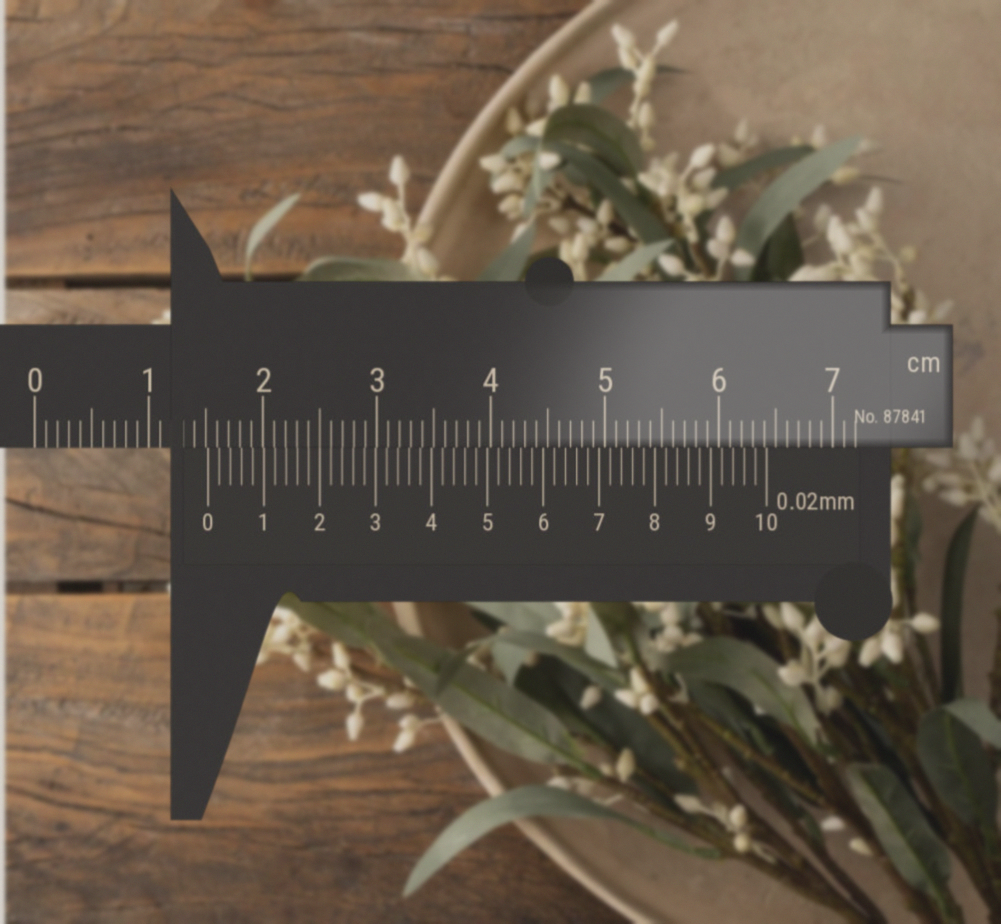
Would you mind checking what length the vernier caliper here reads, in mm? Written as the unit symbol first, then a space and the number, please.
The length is mm 15.2
